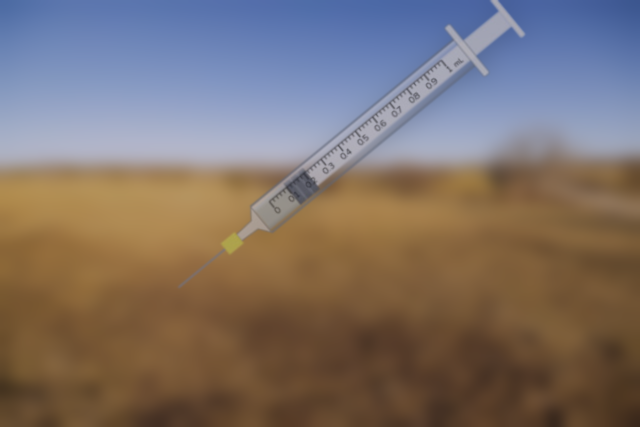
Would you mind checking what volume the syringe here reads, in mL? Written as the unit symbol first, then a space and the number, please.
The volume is mL 0.1
